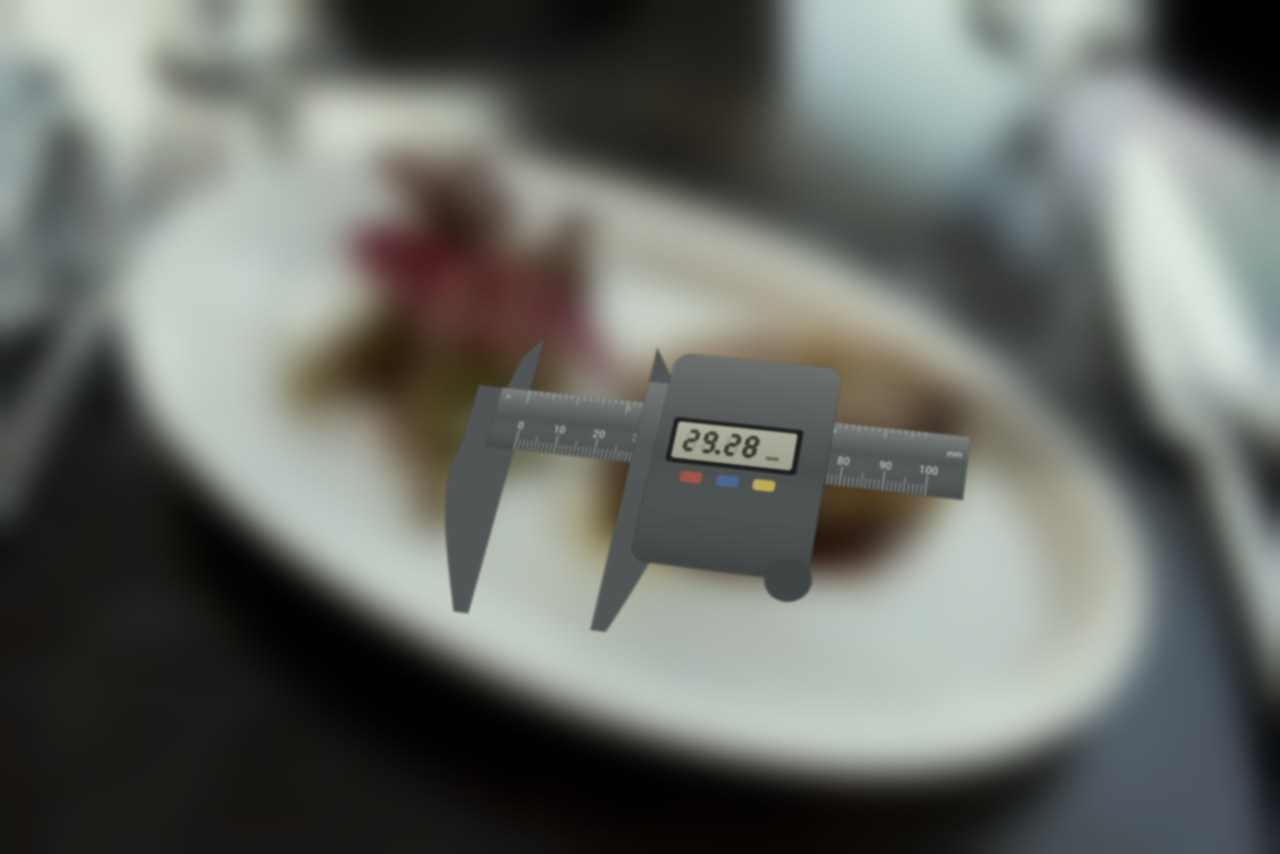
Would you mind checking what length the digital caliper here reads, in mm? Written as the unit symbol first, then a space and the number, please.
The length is mm 29.28
